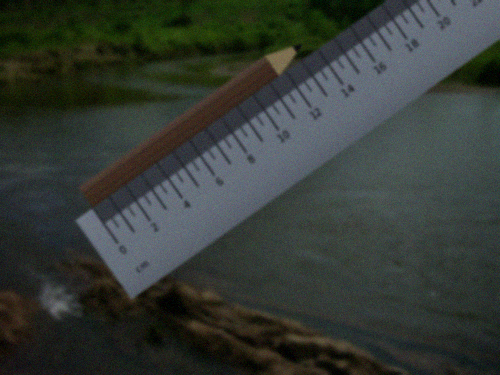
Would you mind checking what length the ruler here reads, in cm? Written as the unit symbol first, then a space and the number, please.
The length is cm 13.5
